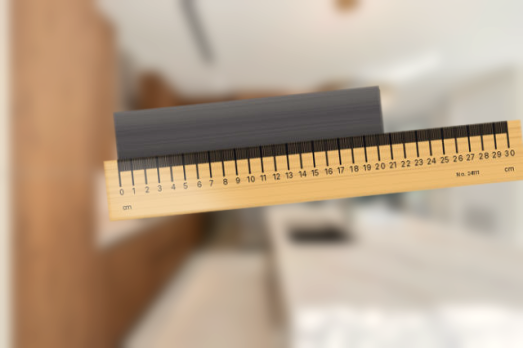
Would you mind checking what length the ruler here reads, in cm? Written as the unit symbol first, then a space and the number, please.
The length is cm 20.5
